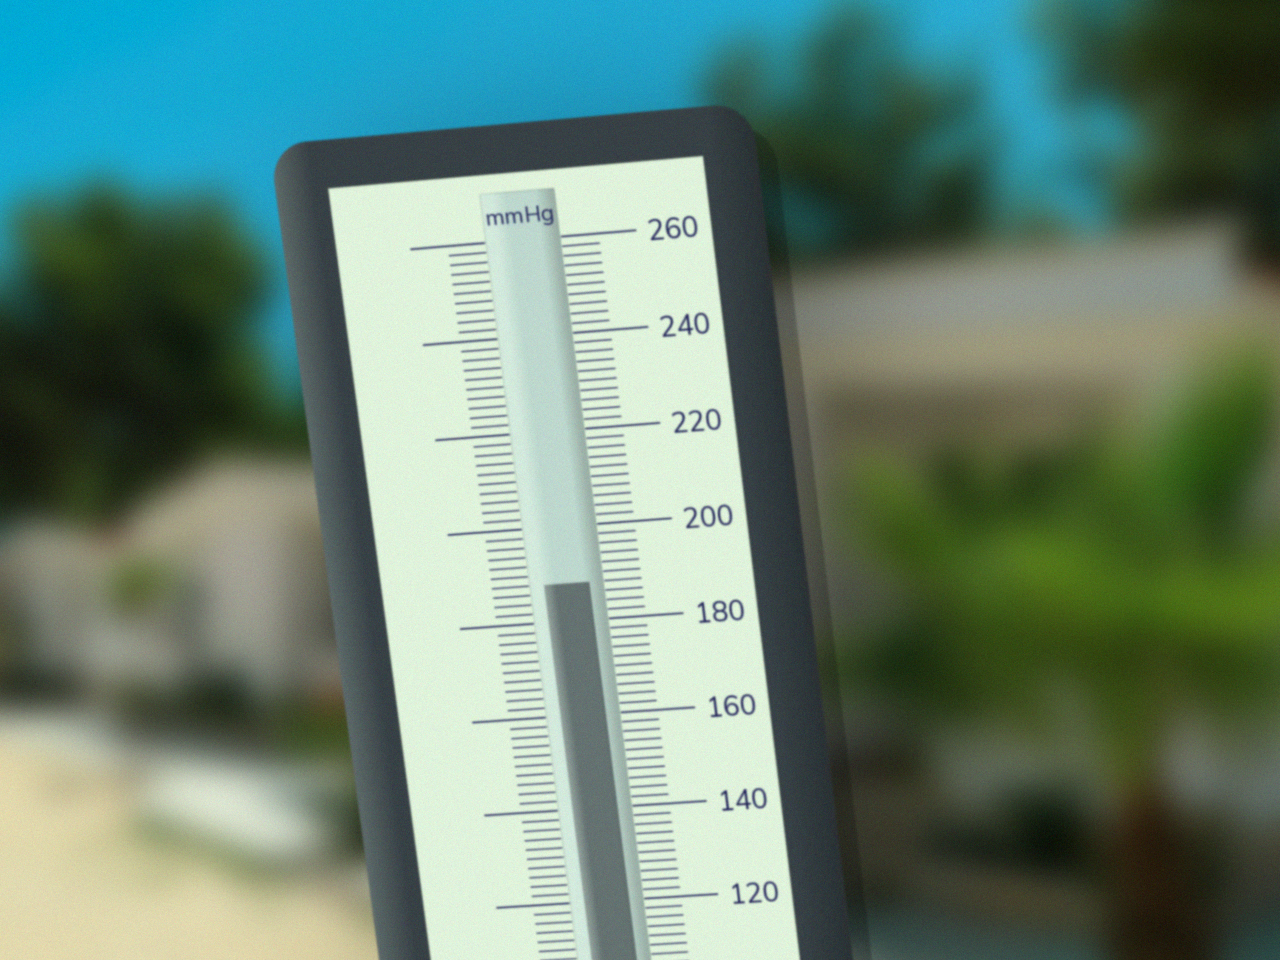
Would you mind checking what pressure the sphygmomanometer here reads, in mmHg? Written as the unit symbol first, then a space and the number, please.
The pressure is mmHg 188
